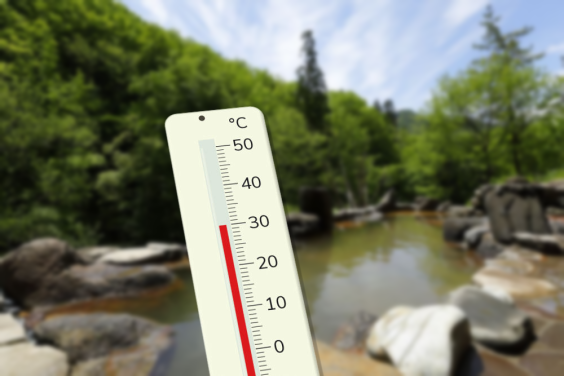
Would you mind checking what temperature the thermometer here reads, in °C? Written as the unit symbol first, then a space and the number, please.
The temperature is °C 30
